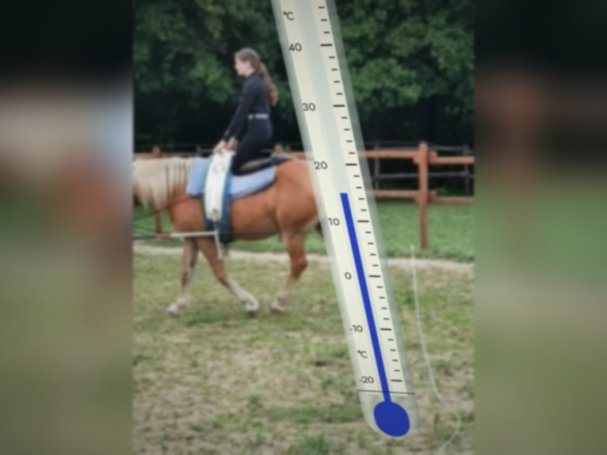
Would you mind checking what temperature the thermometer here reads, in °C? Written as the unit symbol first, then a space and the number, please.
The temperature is °C 15
